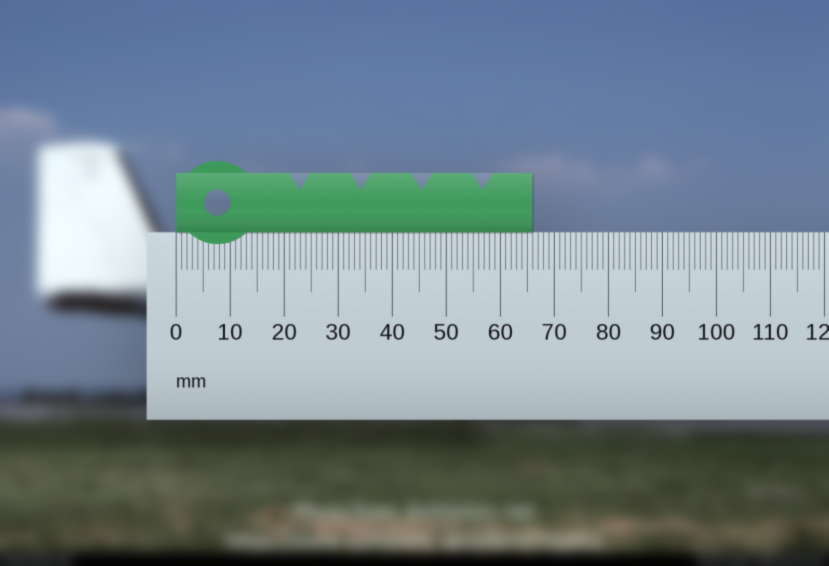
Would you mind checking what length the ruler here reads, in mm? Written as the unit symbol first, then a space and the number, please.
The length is mm 66
